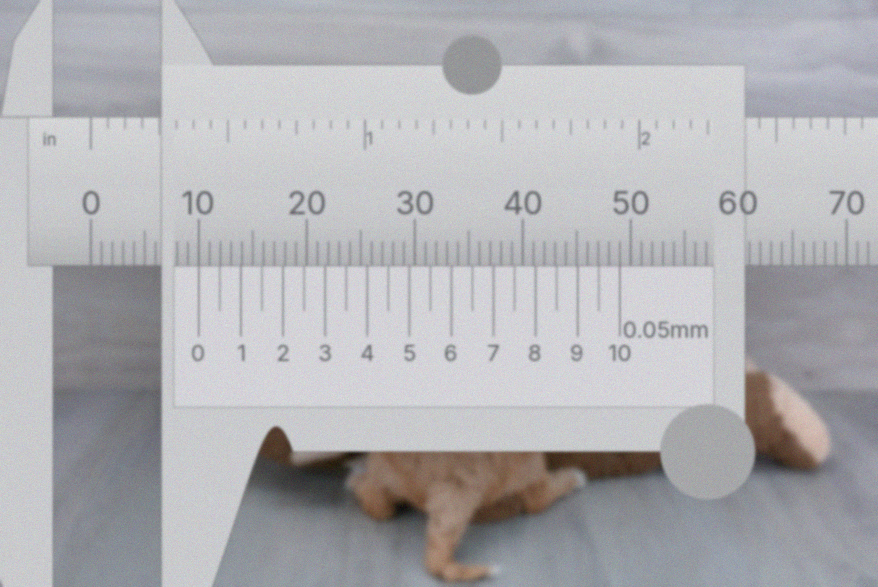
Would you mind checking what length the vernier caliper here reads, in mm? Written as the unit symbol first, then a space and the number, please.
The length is mm 10.0
